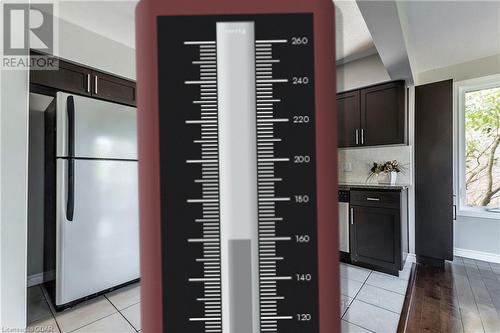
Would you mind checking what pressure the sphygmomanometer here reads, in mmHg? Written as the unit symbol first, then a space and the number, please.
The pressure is mmHg 160
